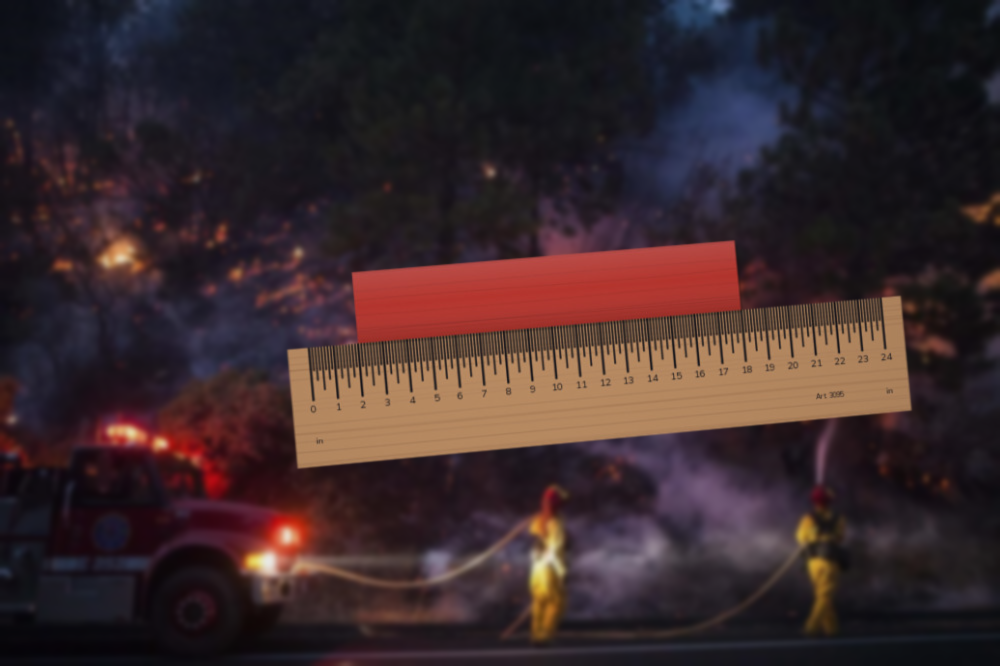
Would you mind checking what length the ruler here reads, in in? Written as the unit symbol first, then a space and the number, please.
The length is in 16
